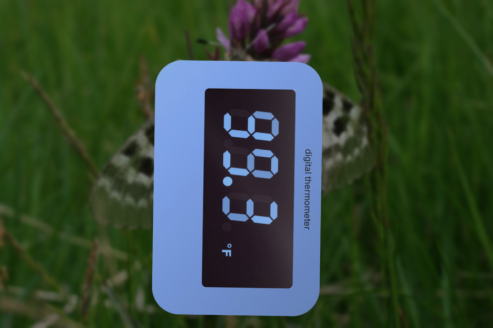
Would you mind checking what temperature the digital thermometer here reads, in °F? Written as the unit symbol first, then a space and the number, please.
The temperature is °F 99.3
